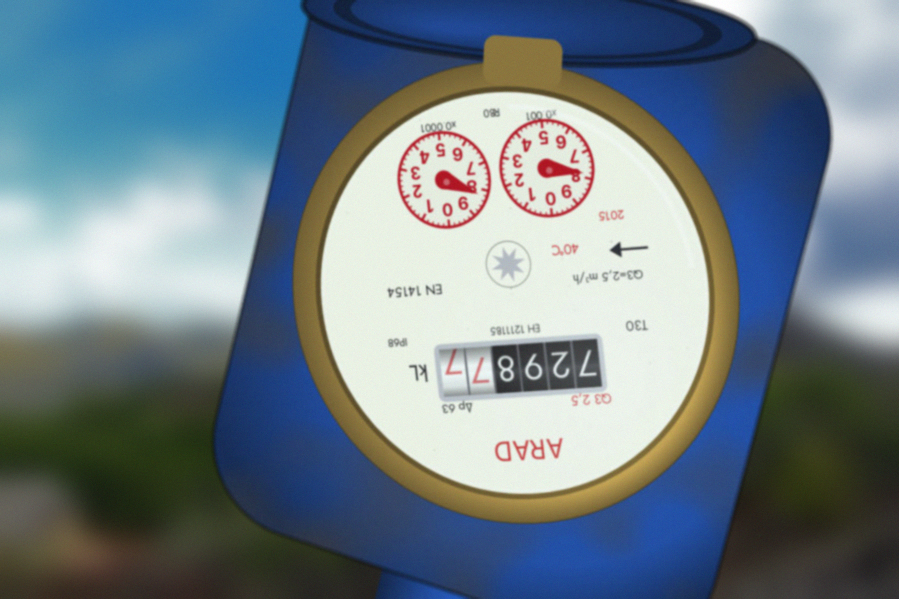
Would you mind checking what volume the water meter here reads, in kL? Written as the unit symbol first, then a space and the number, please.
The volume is kL 7298.7678
